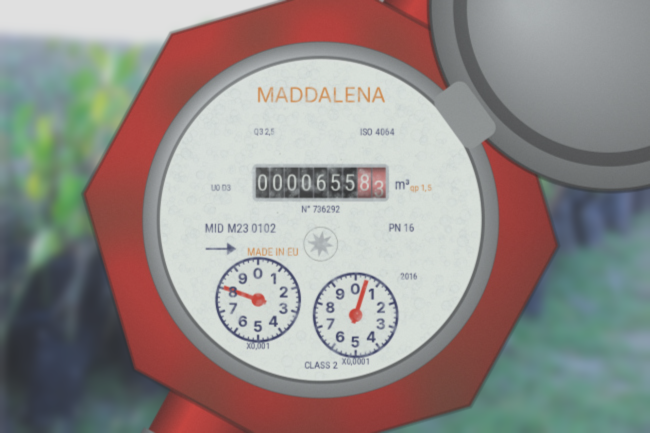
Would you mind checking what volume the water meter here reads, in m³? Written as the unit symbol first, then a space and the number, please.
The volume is m³ 655.8280
